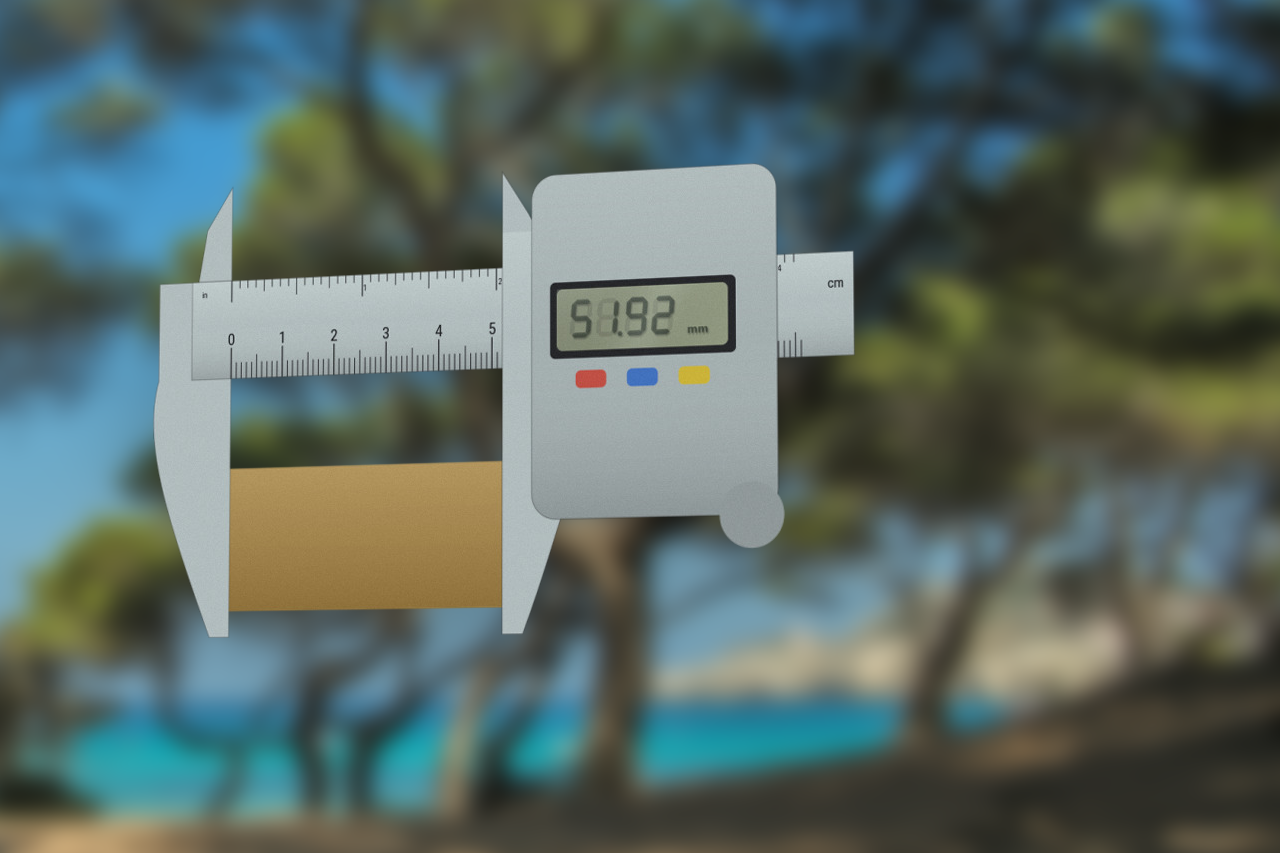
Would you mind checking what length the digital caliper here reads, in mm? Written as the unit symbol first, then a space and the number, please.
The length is mm 51.92
